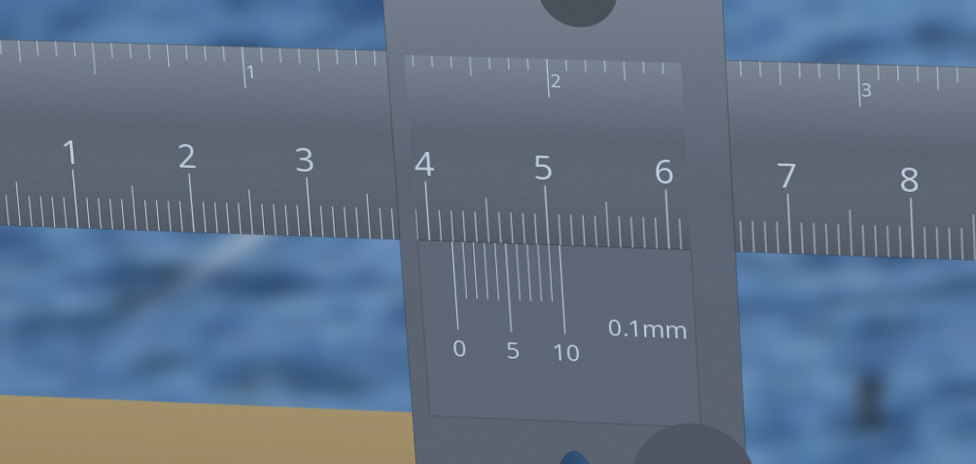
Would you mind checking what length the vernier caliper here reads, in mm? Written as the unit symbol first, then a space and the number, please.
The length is mm 41.9
